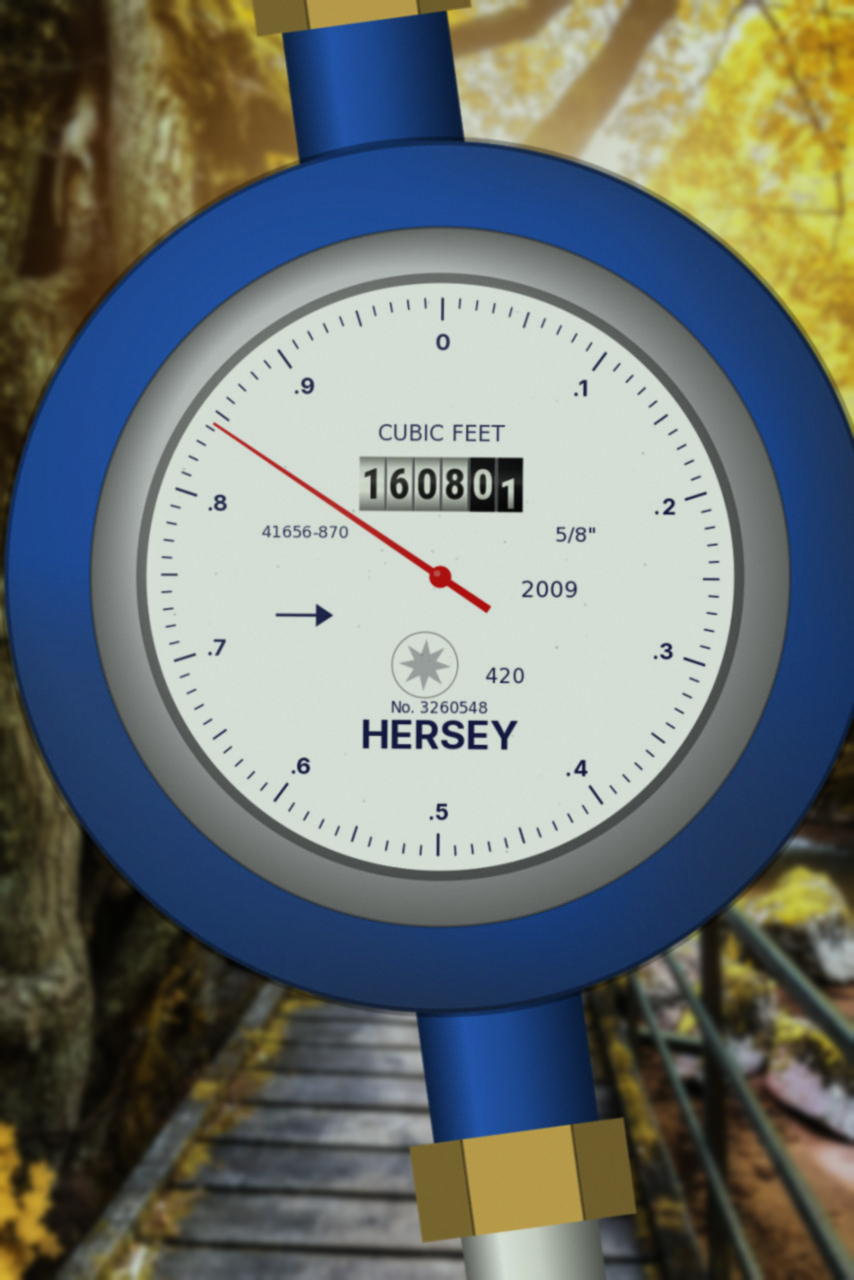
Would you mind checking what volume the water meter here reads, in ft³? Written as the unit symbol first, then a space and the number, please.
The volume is ft³ 160800.84
